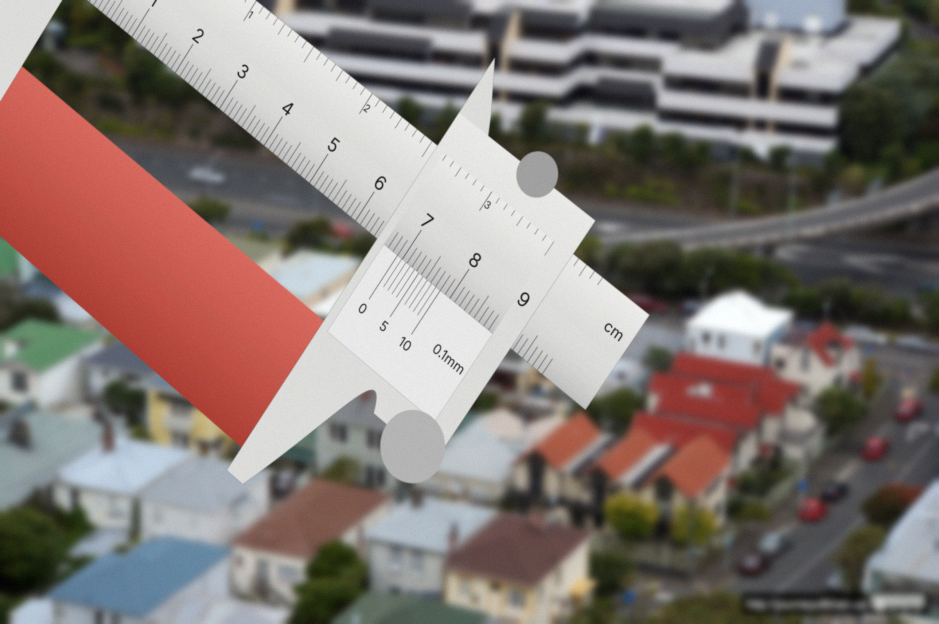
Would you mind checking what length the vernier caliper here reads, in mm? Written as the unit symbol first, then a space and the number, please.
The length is mm 69.0
